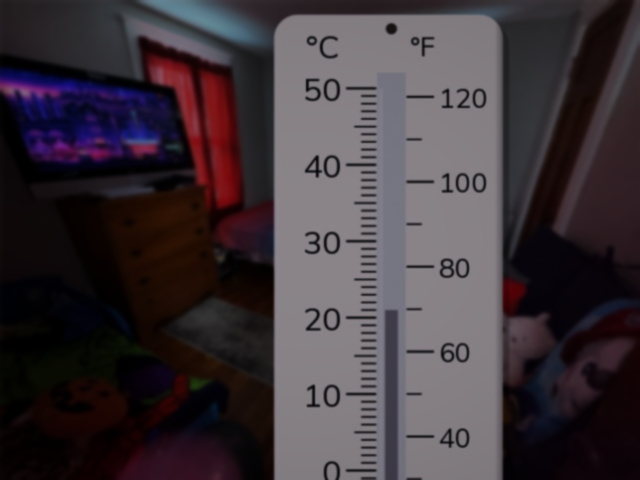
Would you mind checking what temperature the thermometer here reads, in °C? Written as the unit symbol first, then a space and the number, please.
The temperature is °C 21
